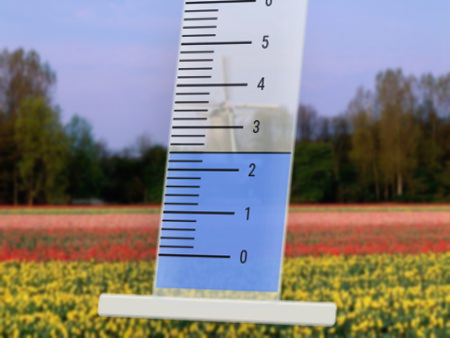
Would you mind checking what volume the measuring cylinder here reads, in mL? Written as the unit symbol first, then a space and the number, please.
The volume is mL 2.4
